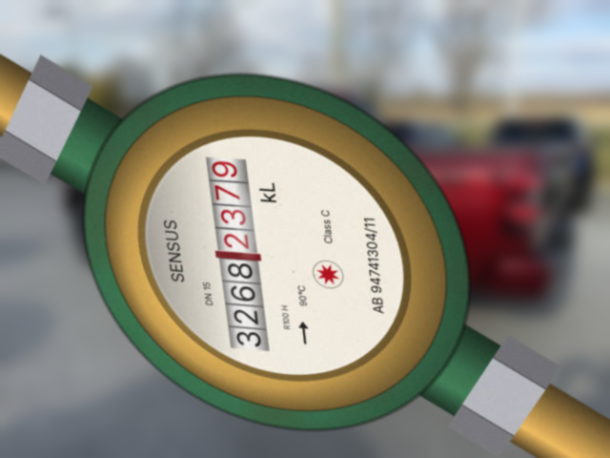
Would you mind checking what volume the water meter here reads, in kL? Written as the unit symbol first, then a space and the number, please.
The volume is kL 3268.2379
